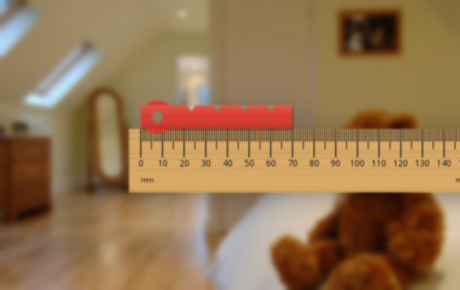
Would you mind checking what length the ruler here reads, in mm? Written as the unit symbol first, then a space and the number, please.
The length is mm 70
